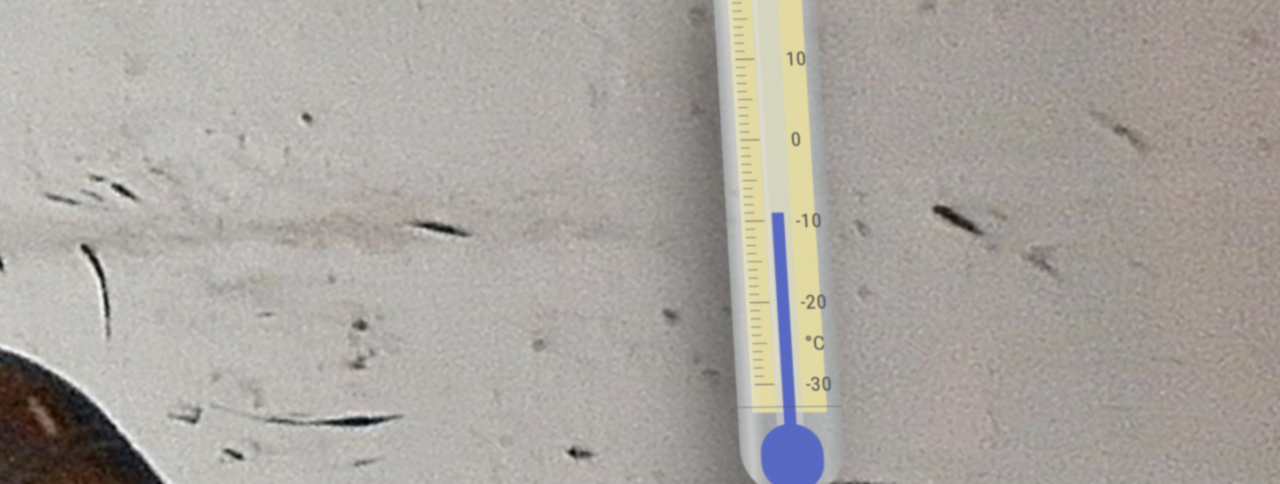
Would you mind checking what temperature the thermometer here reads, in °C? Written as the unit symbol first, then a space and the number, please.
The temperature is °C -9
